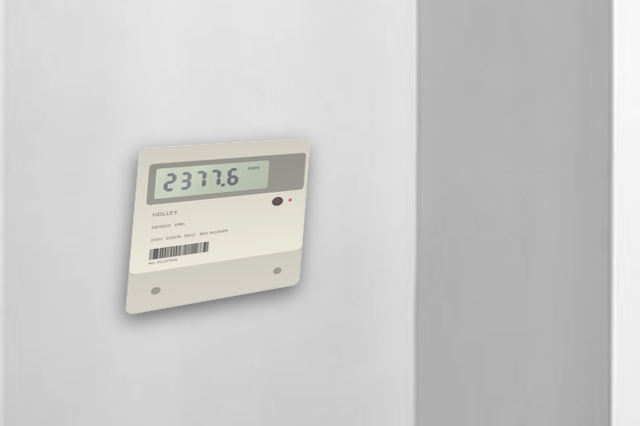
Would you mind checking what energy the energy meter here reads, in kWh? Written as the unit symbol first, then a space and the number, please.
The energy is kWh 2377.6
